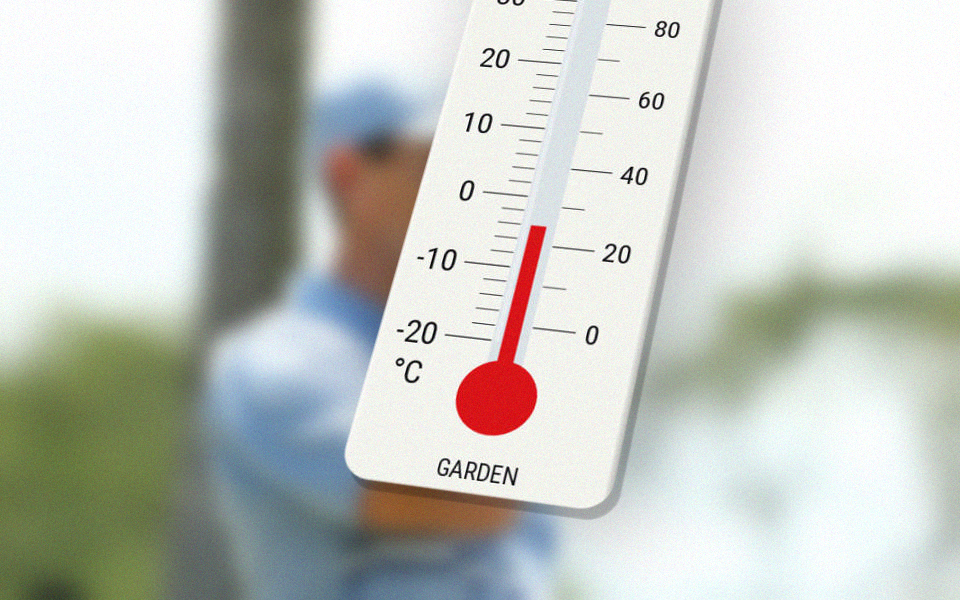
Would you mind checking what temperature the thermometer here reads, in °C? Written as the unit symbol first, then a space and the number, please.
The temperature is °C -4
